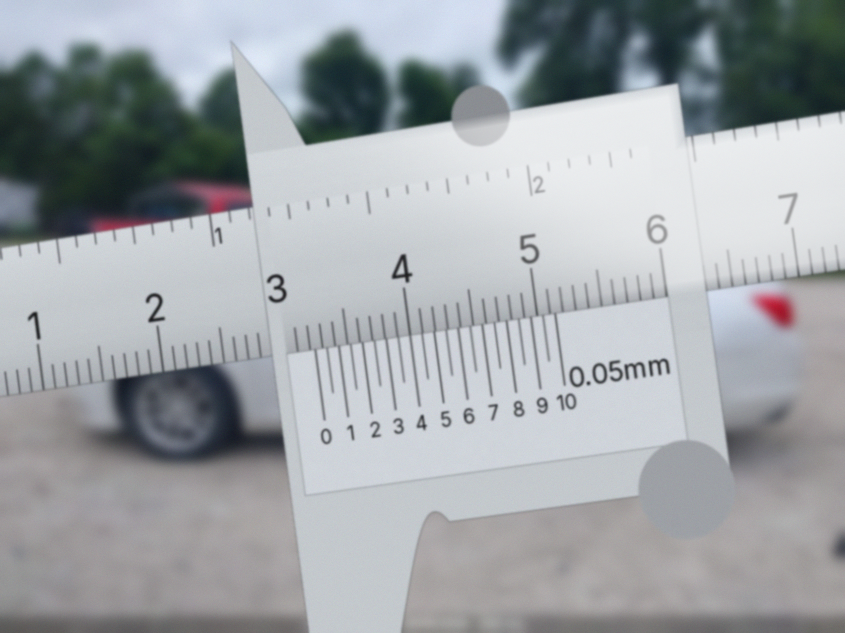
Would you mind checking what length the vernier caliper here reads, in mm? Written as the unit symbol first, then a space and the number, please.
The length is mm 32.4
